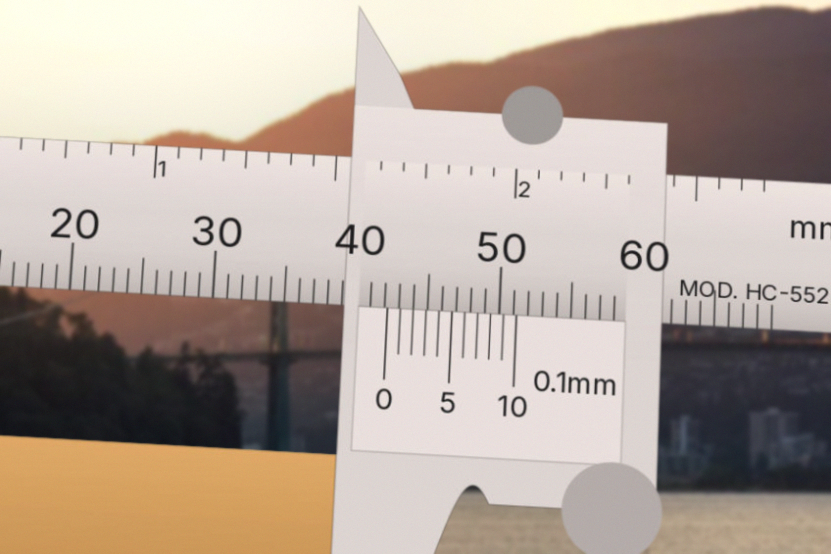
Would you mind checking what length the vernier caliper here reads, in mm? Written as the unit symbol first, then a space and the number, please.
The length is mm 42.2
